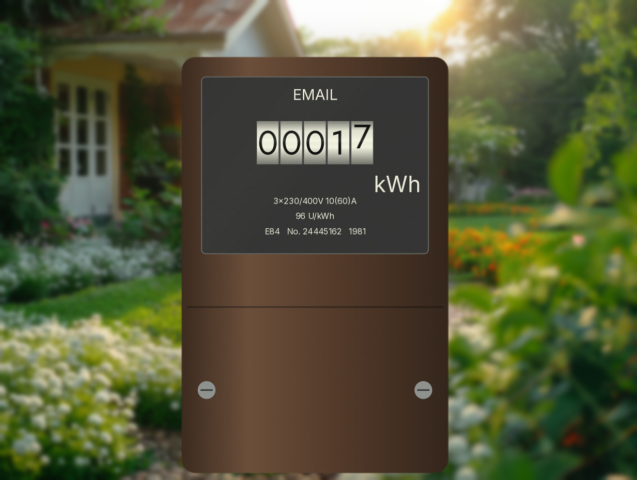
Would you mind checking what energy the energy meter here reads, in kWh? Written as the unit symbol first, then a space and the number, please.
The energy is kWh 17
